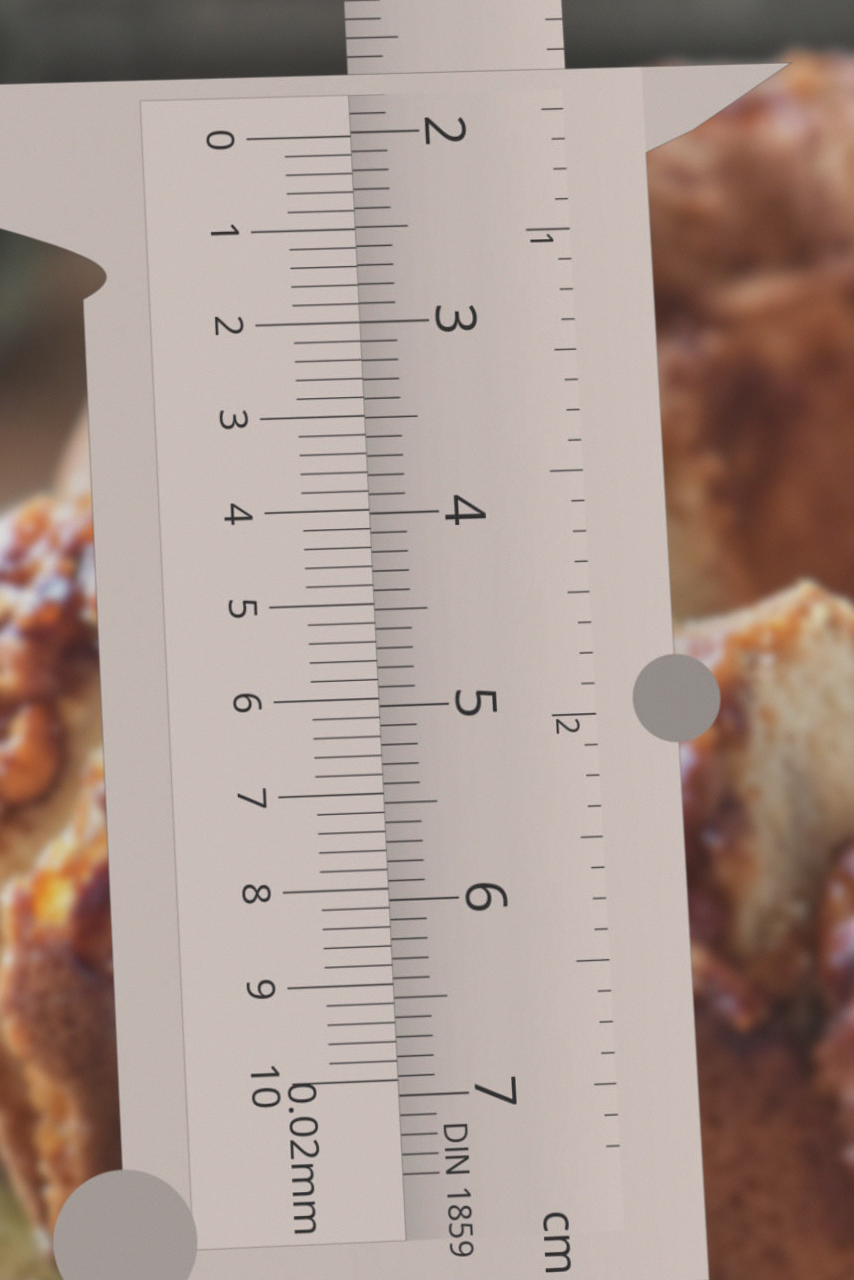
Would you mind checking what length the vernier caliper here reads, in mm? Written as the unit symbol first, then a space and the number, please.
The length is mm 20.2
